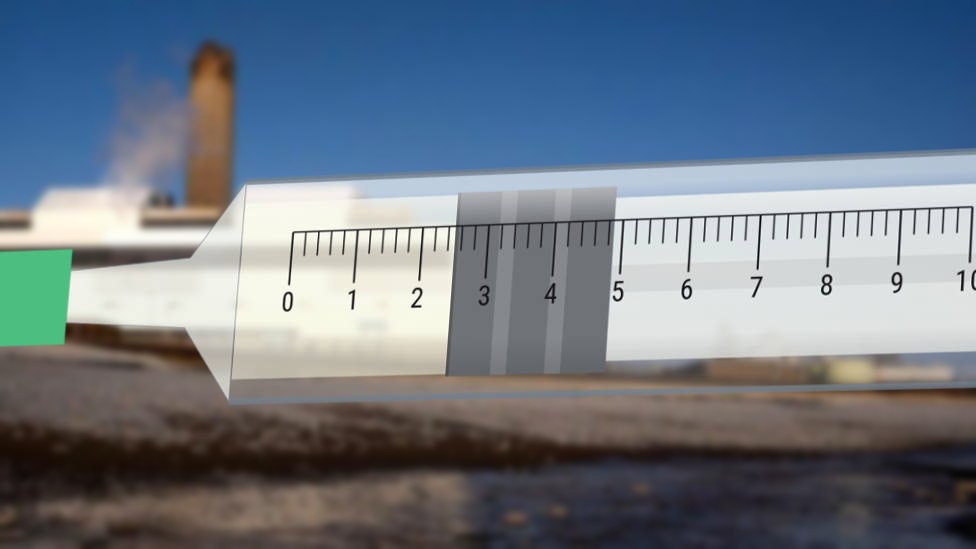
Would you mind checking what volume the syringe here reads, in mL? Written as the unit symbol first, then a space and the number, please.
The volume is mL 2.5
